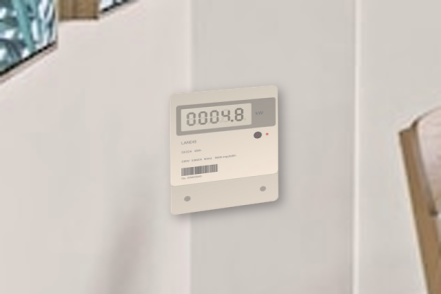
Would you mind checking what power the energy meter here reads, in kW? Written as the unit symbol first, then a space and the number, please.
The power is kW 4.8
